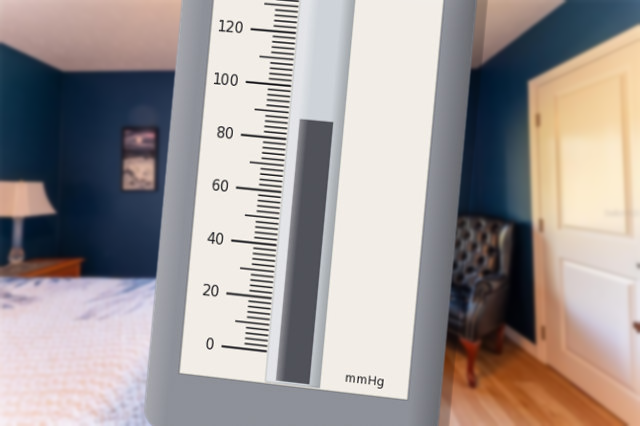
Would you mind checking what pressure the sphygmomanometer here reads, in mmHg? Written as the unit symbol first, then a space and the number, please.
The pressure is mmHg 88
